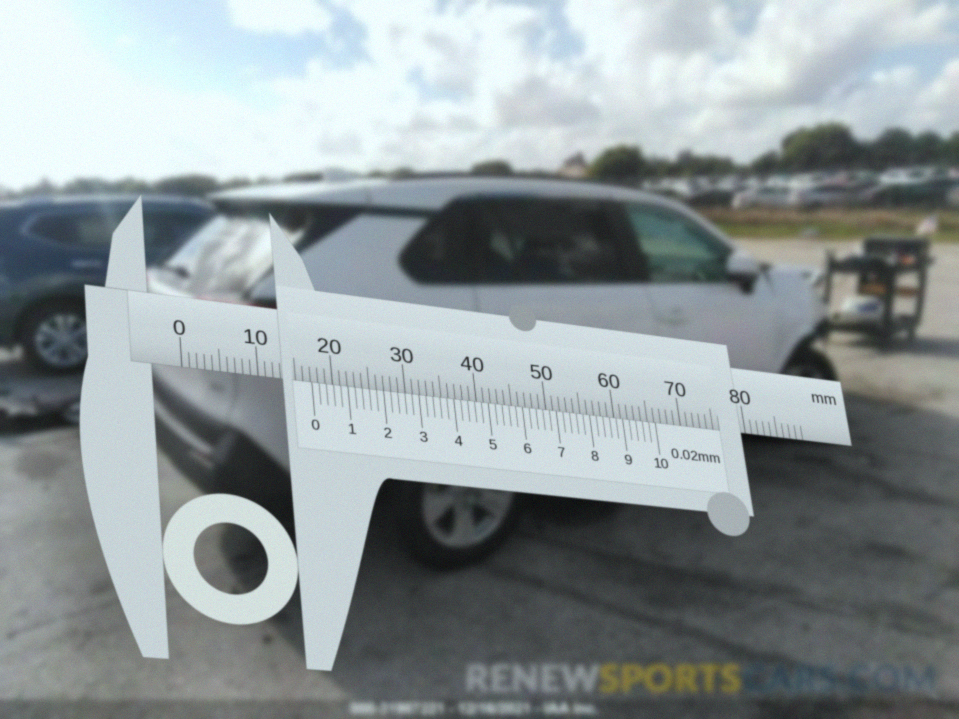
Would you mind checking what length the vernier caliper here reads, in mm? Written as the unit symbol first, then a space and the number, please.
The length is mm 17.2
